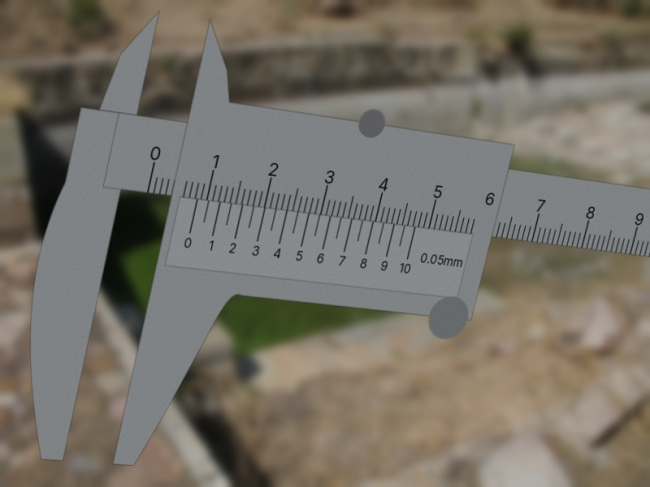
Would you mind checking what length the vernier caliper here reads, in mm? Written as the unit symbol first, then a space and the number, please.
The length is mm 8.4
